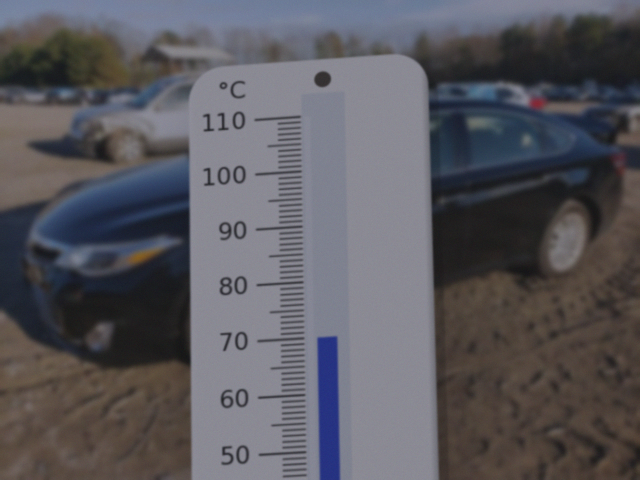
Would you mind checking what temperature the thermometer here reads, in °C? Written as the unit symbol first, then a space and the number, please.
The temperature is °C 70
